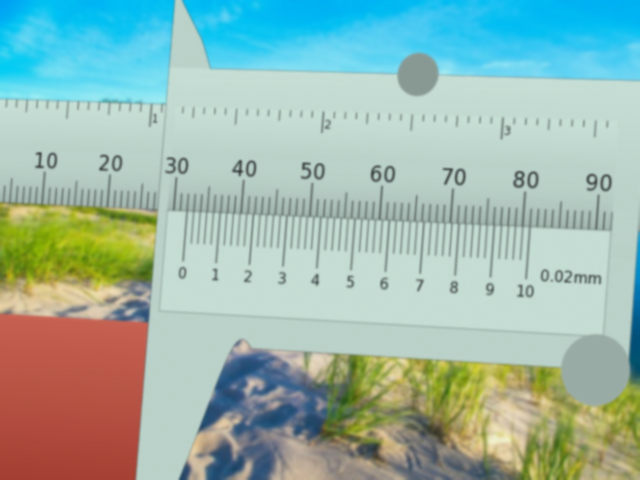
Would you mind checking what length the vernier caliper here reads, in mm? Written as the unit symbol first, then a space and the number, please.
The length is mm 32.0
